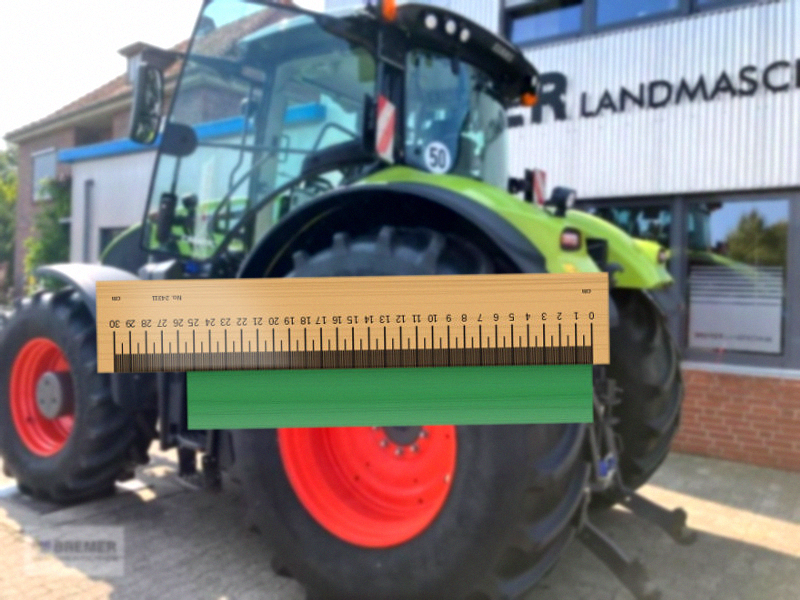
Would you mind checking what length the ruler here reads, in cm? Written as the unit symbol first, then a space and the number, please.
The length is cm 25.5
